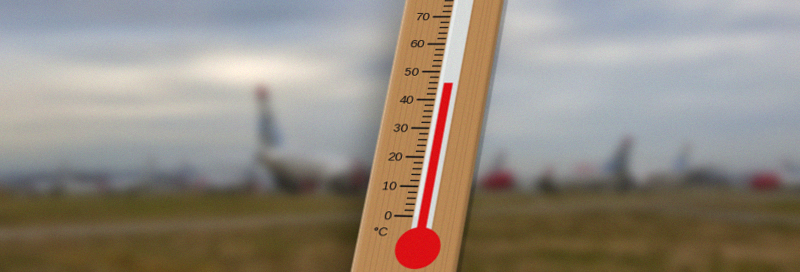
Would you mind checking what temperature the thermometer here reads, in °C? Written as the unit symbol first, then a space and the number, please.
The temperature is °C 46
